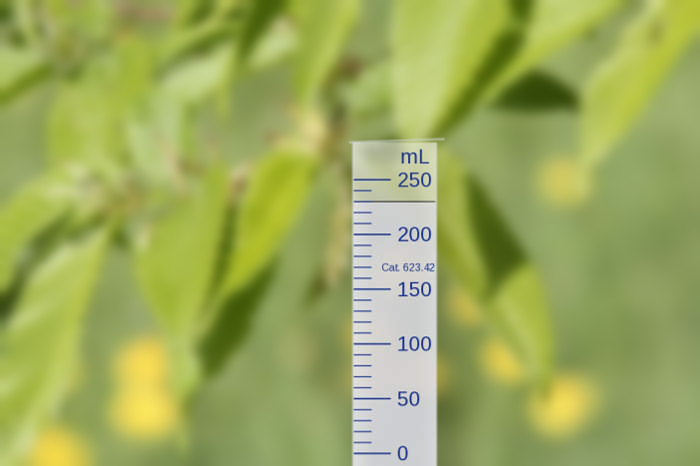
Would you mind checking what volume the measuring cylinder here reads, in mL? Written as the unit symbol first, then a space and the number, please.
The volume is mL 230
